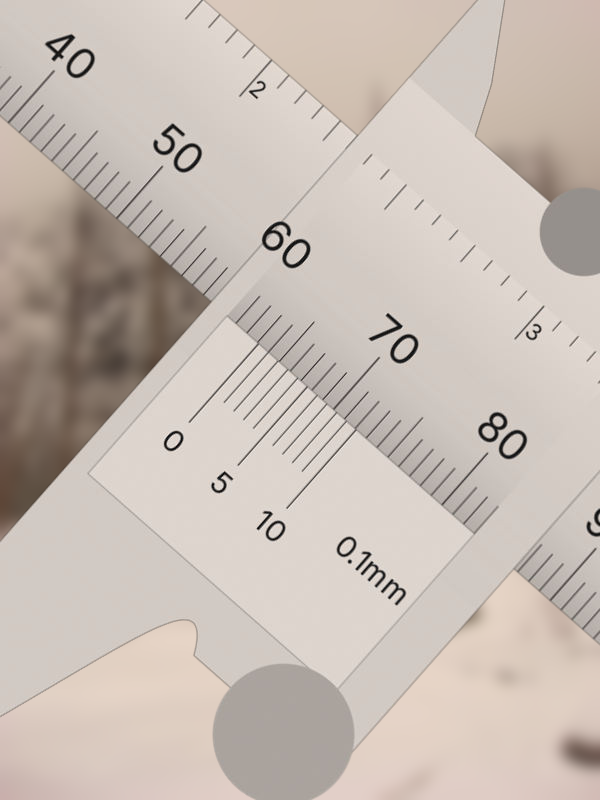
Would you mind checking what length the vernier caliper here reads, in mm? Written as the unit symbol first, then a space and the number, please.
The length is mm 63.1
